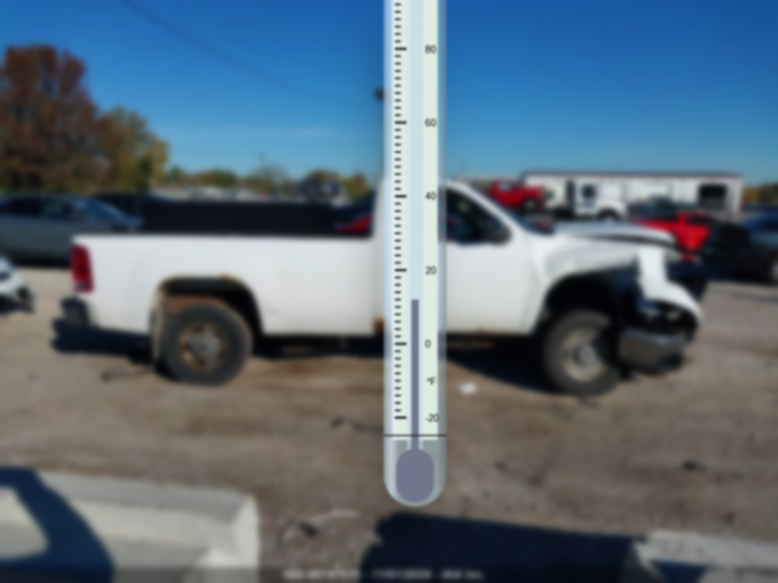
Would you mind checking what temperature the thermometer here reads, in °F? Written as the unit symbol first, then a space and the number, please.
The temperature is °F 12
